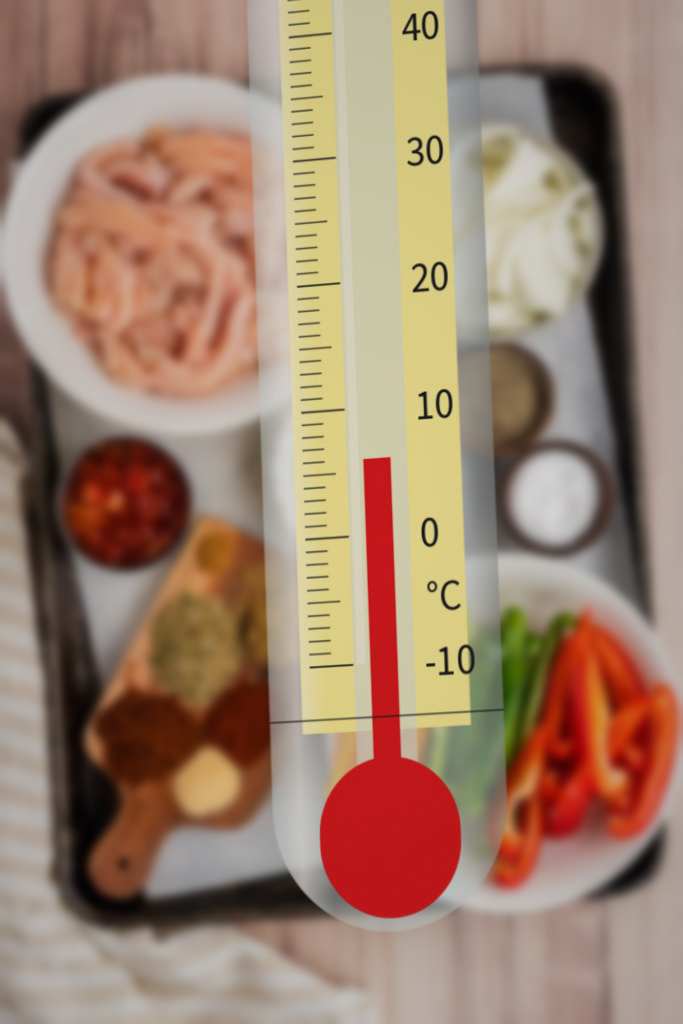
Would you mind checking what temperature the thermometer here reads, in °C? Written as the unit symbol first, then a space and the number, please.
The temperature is °C 6
